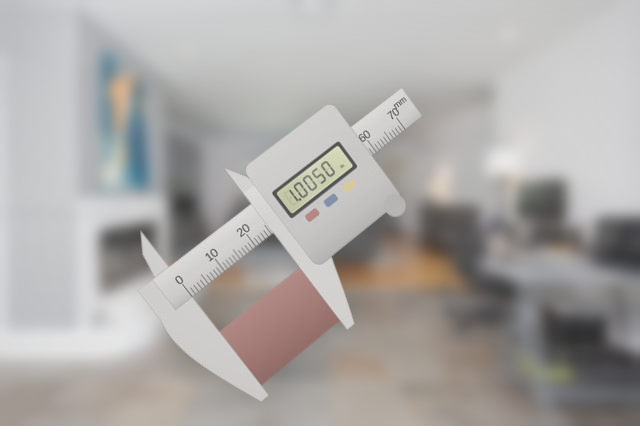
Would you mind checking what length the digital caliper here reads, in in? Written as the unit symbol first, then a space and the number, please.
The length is in 1.0050
